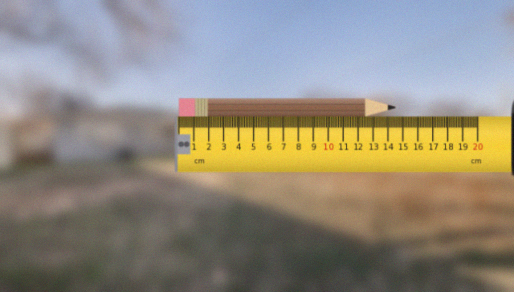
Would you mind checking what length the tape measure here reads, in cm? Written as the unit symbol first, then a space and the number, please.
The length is cm 14.5
